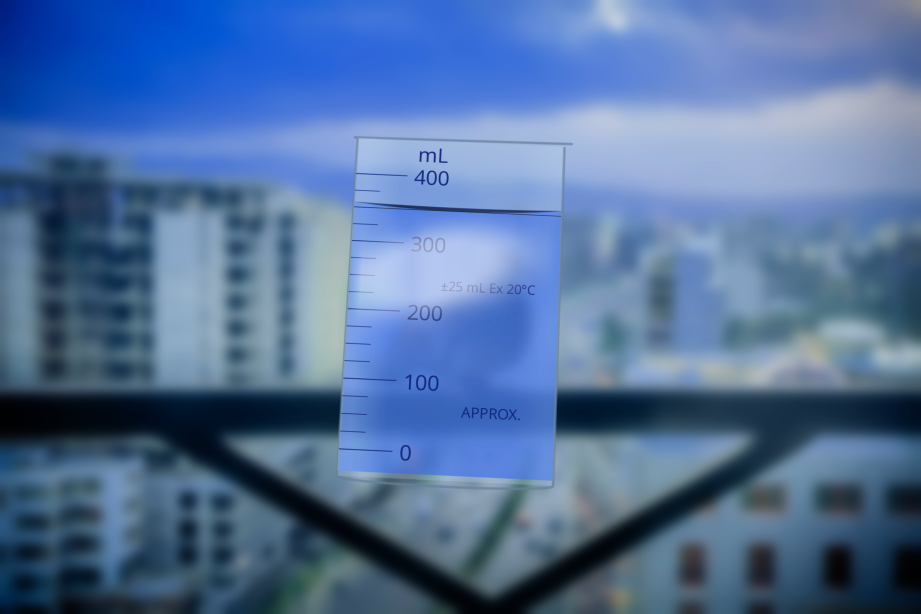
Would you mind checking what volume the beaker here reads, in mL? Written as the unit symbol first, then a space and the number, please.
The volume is mL 350
